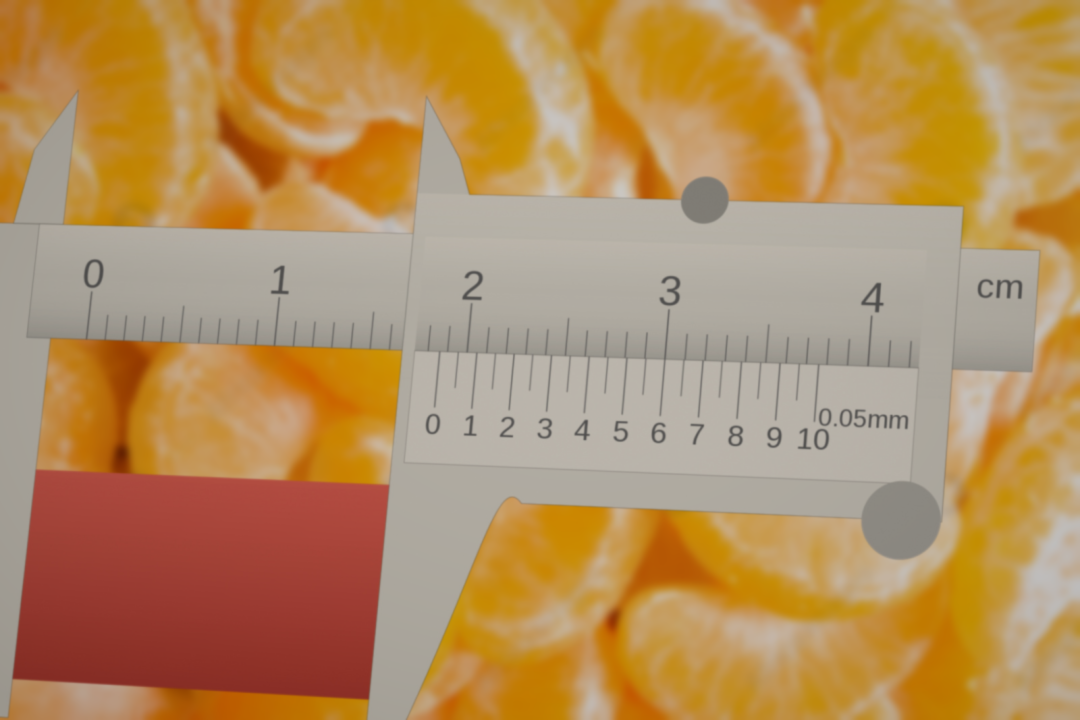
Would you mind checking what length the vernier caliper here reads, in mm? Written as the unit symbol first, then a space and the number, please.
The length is mm 18.6
